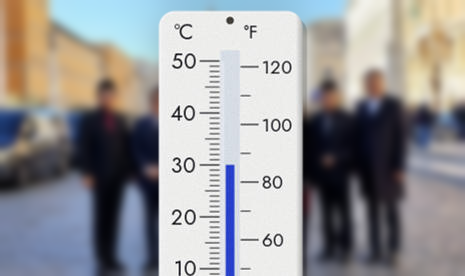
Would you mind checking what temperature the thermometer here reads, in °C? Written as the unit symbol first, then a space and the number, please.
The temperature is °C 30
